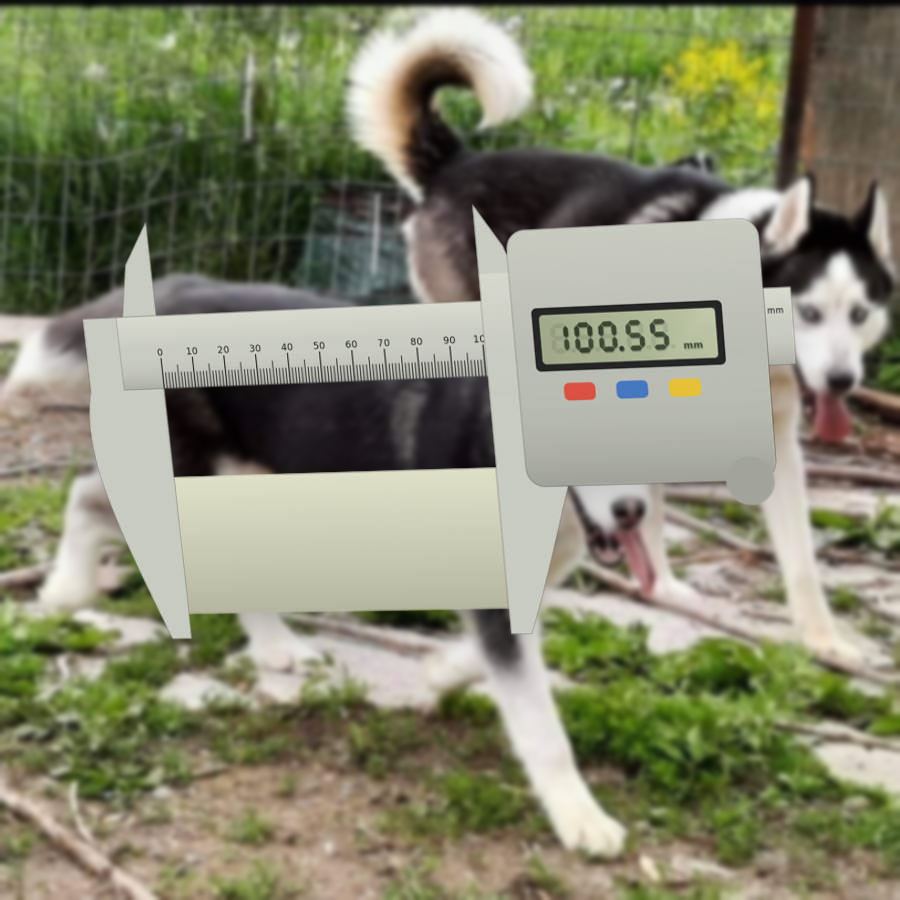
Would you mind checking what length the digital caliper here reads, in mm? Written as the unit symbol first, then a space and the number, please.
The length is mm 100.55
